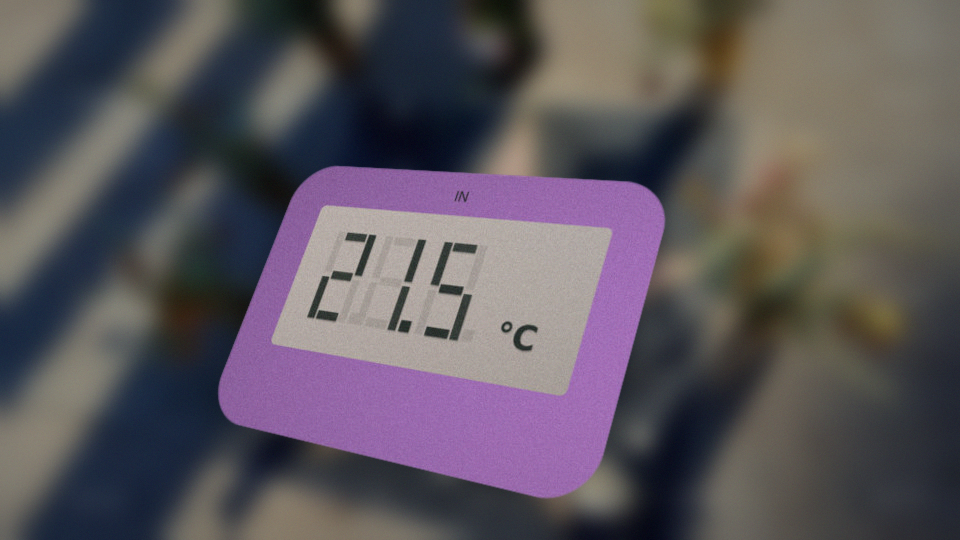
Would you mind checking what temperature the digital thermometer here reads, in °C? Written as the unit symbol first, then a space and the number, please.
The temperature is °C 21.5
